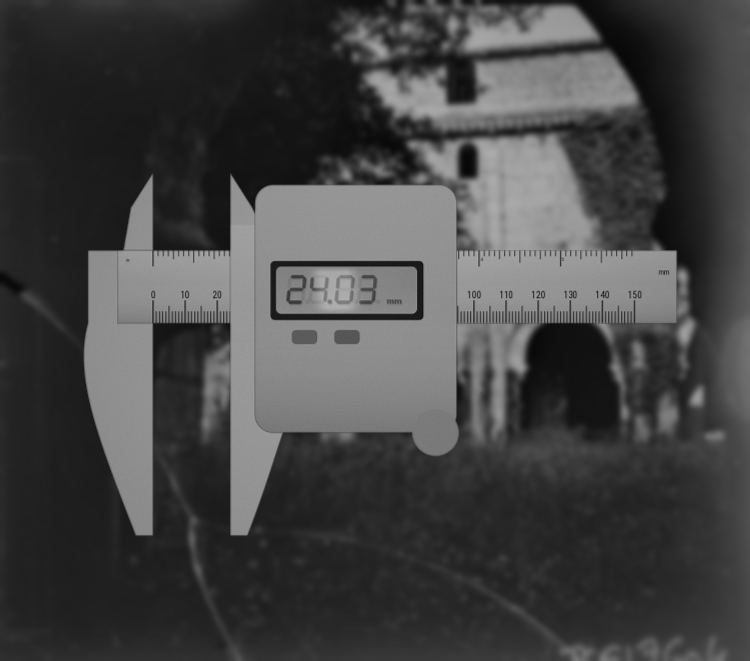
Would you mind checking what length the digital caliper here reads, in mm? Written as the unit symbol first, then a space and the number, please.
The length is mm 24.03
